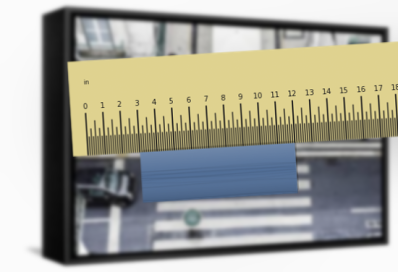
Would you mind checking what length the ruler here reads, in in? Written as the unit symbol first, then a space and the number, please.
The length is in 9
